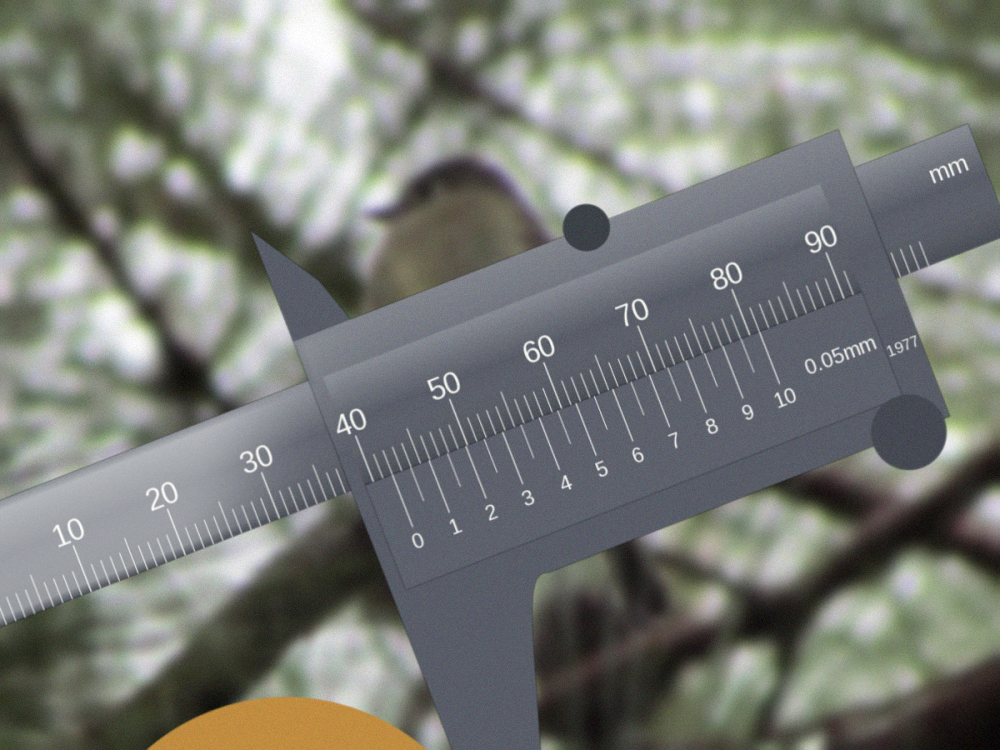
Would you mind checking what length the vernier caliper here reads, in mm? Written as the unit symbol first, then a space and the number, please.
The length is mm 42.0
